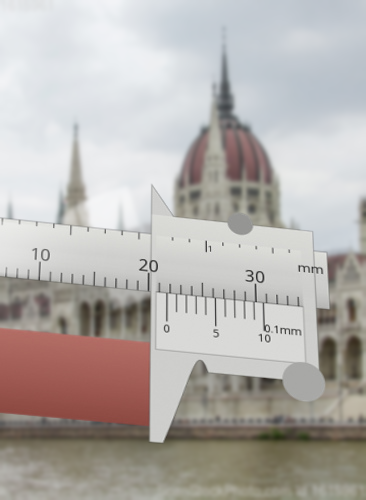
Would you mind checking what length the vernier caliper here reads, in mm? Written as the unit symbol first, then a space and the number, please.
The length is mm 21.7
